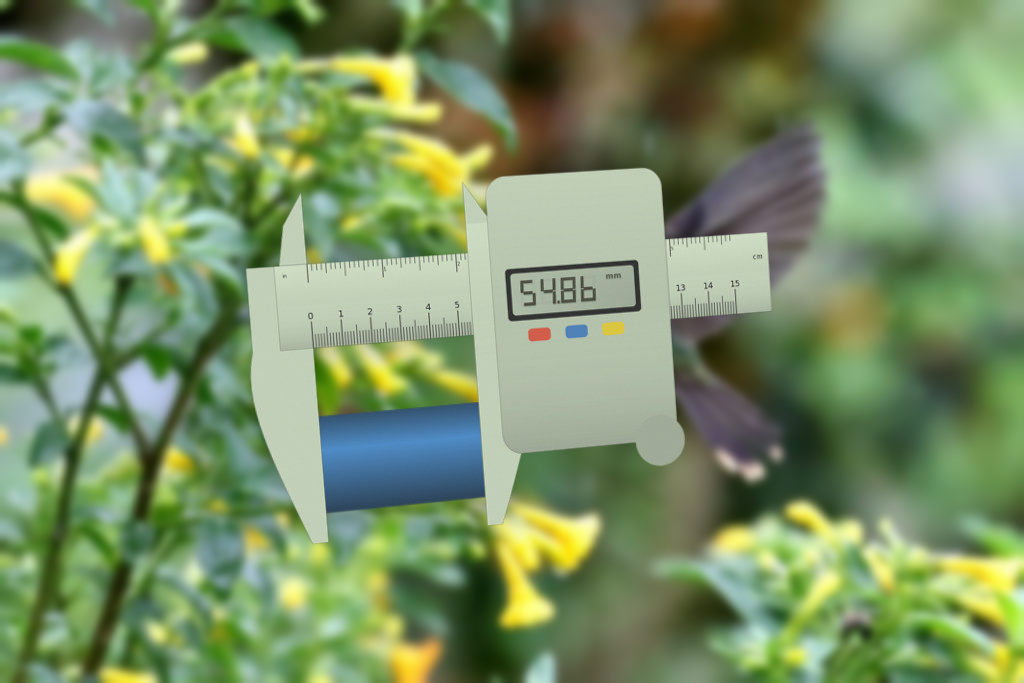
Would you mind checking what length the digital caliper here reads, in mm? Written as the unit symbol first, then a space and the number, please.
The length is mm 54.86
